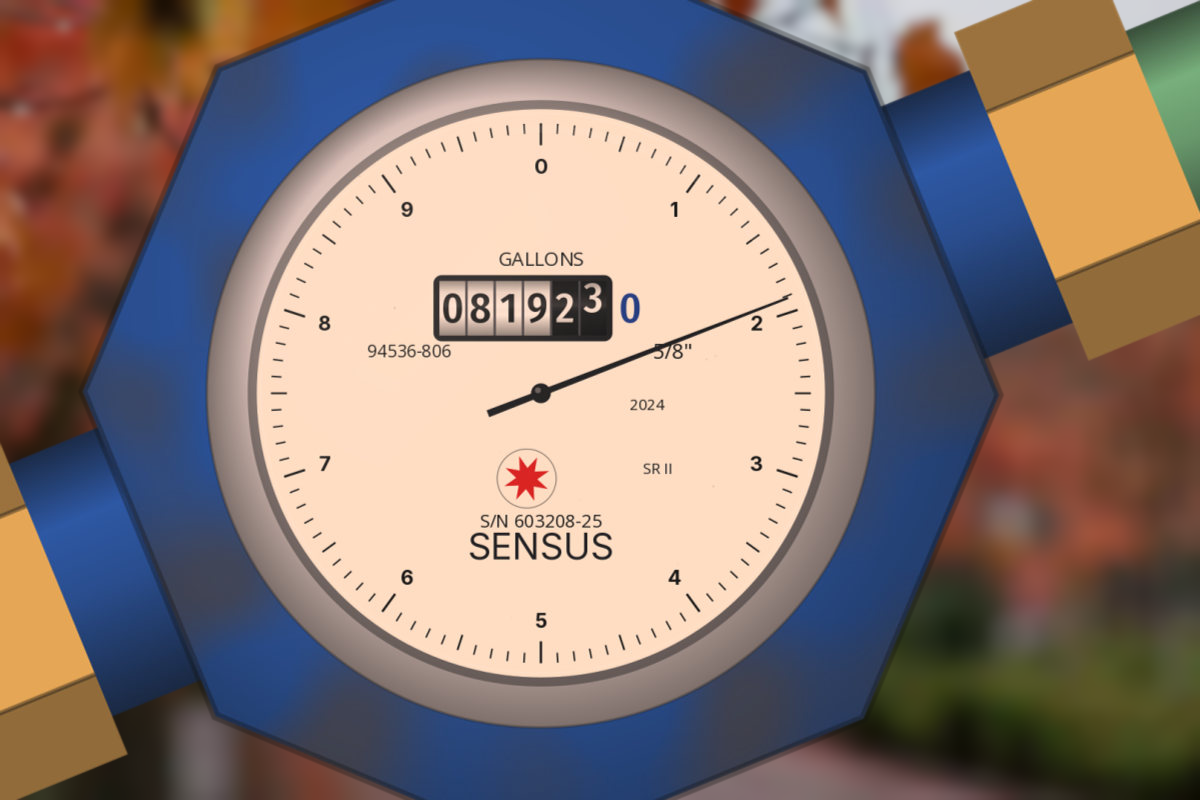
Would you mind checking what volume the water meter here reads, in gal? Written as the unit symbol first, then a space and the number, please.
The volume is gal 819231.9
